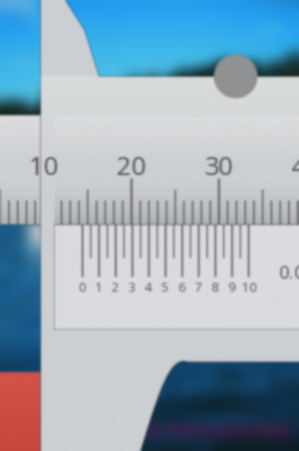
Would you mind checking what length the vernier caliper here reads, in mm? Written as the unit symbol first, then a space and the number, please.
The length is mm 14.4
